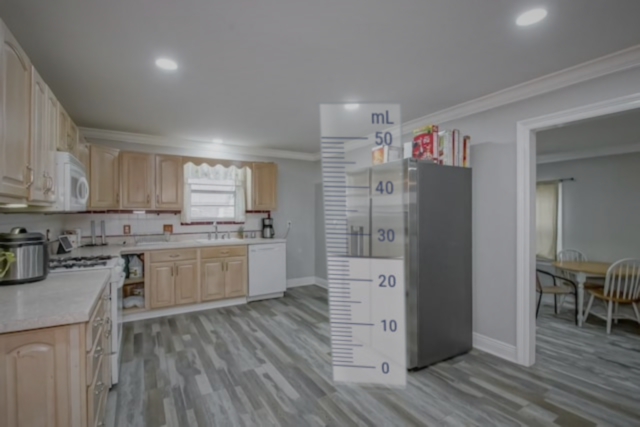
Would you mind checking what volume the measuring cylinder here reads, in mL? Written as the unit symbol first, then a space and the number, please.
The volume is mL 25
